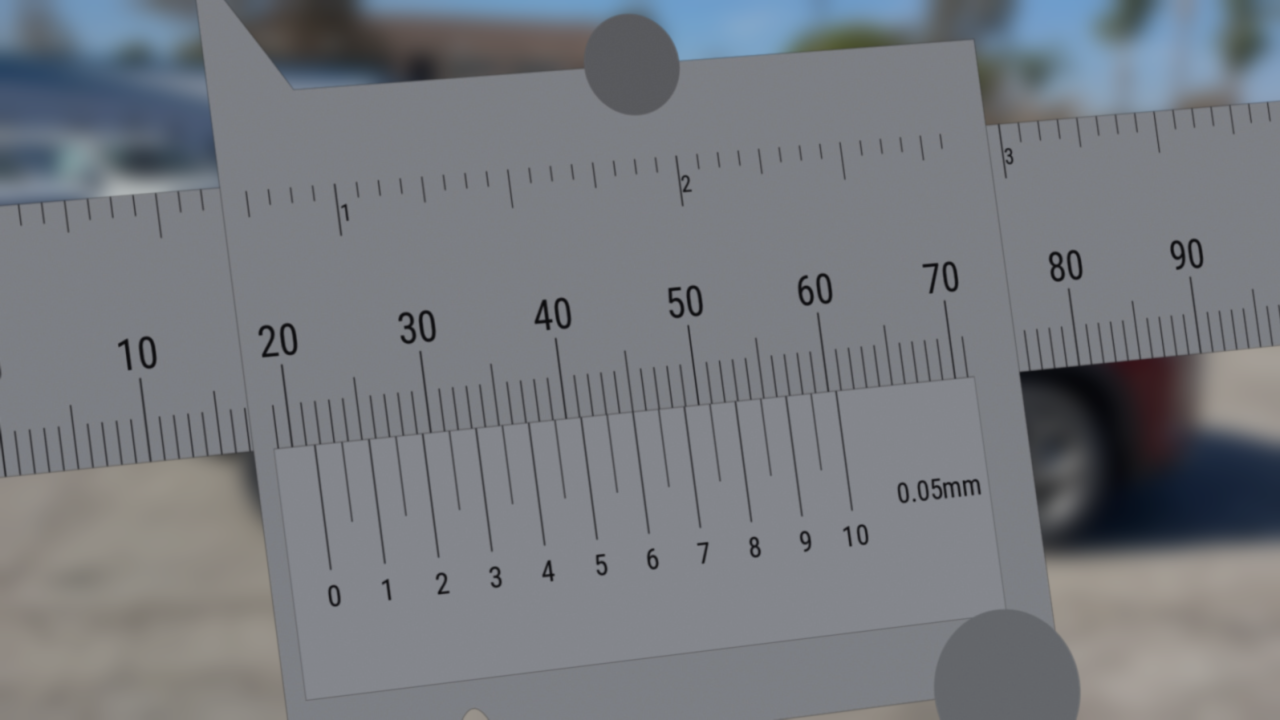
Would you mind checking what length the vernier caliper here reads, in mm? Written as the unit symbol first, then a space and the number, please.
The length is mm 21.6
